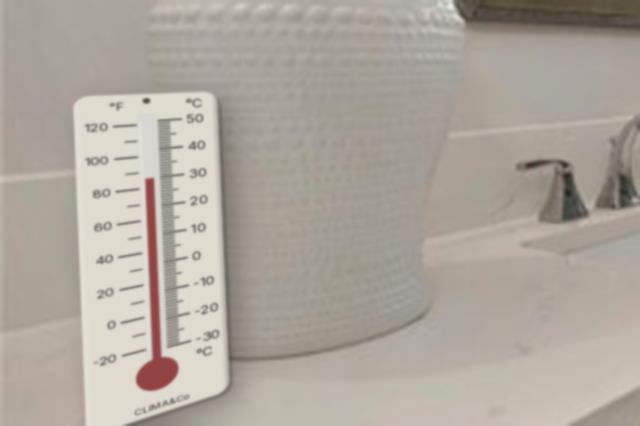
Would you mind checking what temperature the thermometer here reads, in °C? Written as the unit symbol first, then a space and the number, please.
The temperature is °C 30
